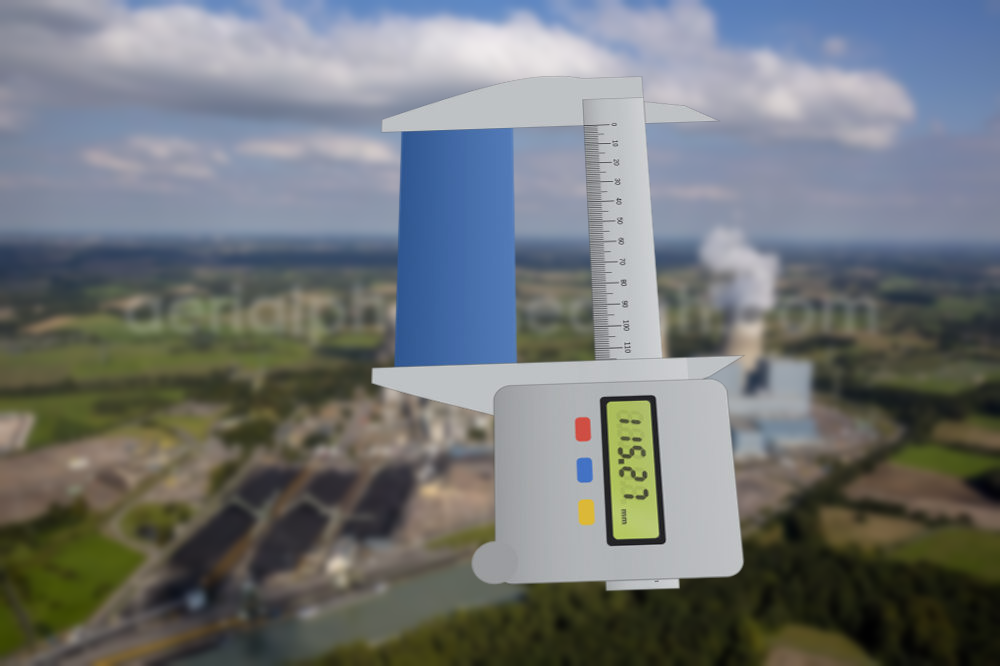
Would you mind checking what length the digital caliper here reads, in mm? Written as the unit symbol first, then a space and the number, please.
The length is mm 115.27
